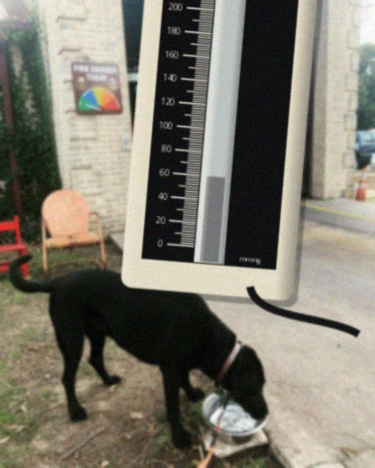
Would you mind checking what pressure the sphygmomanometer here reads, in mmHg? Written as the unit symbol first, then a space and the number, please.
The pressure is mmHg 60
